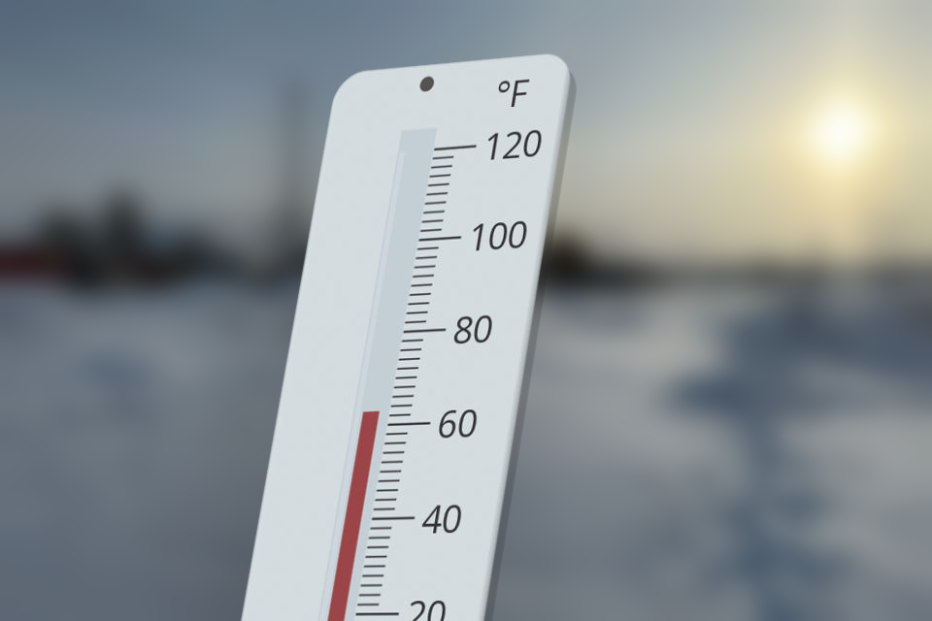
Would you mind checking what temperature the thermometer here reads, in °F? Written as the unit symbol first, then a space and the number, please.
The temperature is °F 63
